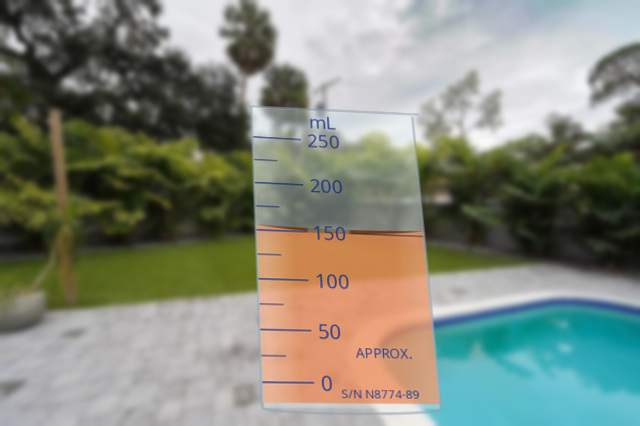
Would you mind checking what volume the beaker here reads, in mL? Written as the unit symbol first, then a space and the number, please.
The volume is mL 150
